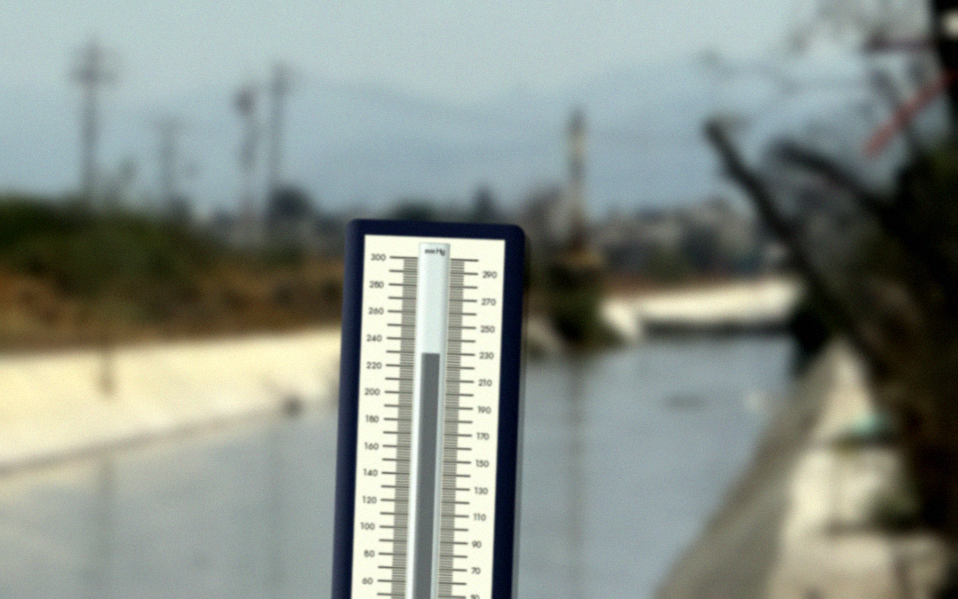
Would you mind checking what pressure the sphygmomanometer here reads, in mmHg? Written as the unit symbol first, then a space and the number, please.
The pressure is mmHg 230
